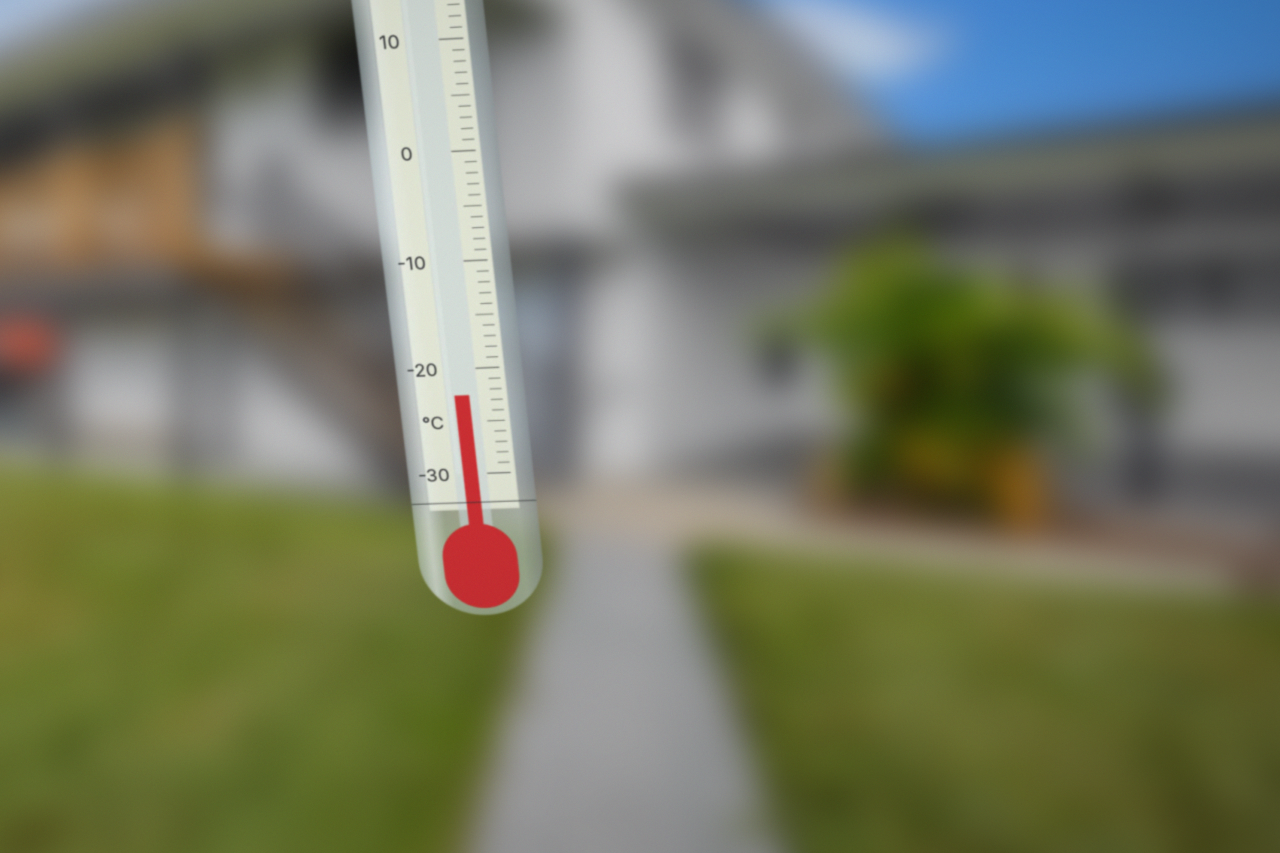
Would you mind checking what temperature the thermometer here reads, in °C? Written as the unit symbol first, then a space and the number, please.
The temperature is °C -22.5
